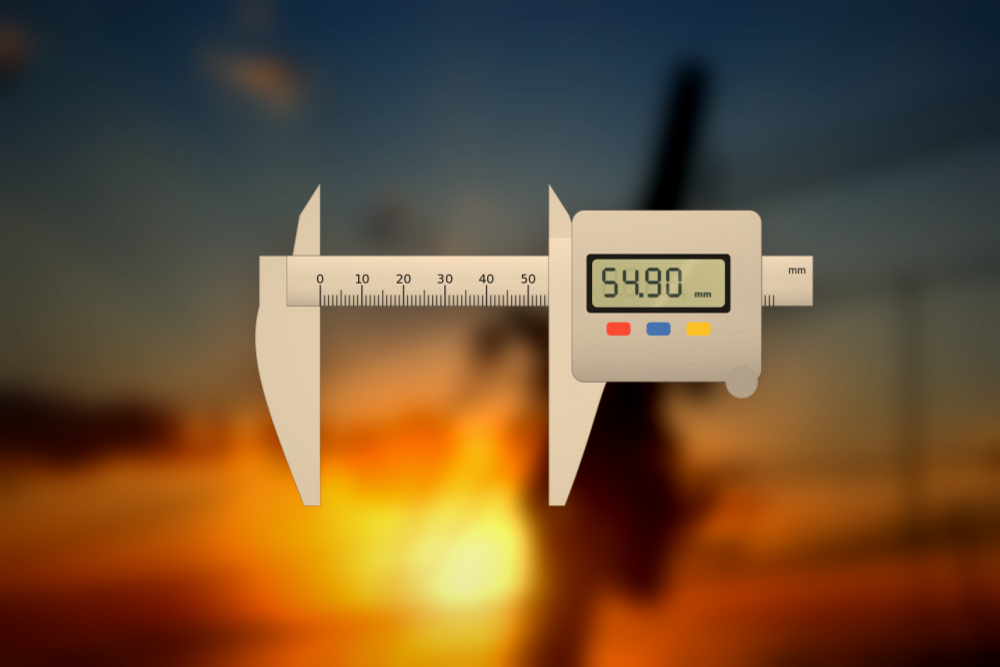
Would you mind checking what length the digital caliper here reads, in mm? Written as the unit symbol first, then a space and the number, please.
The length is mm 54.90
